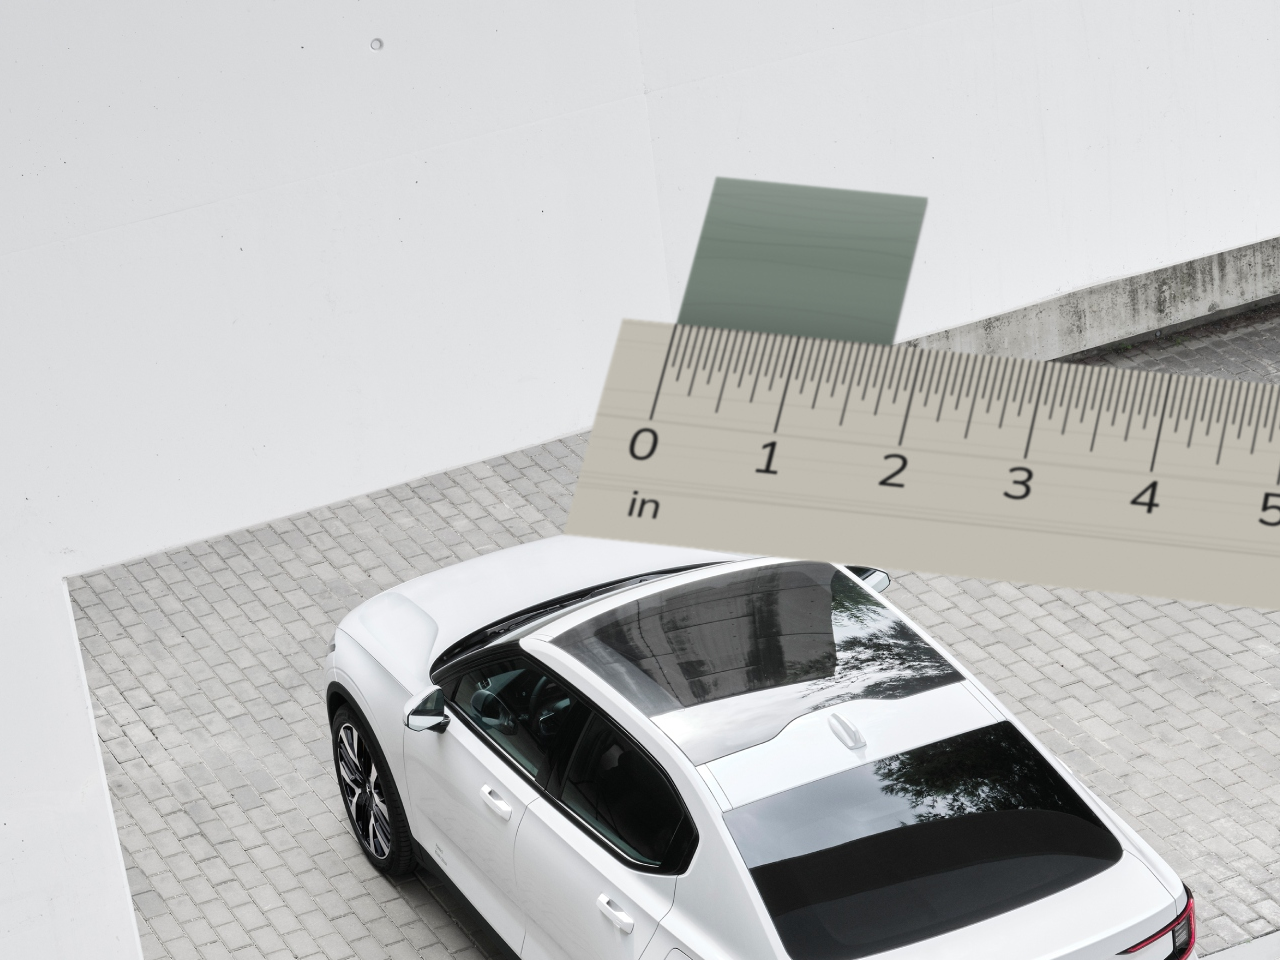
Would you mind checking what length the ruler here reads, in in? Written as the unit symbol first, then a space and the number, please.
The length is in 1.75
